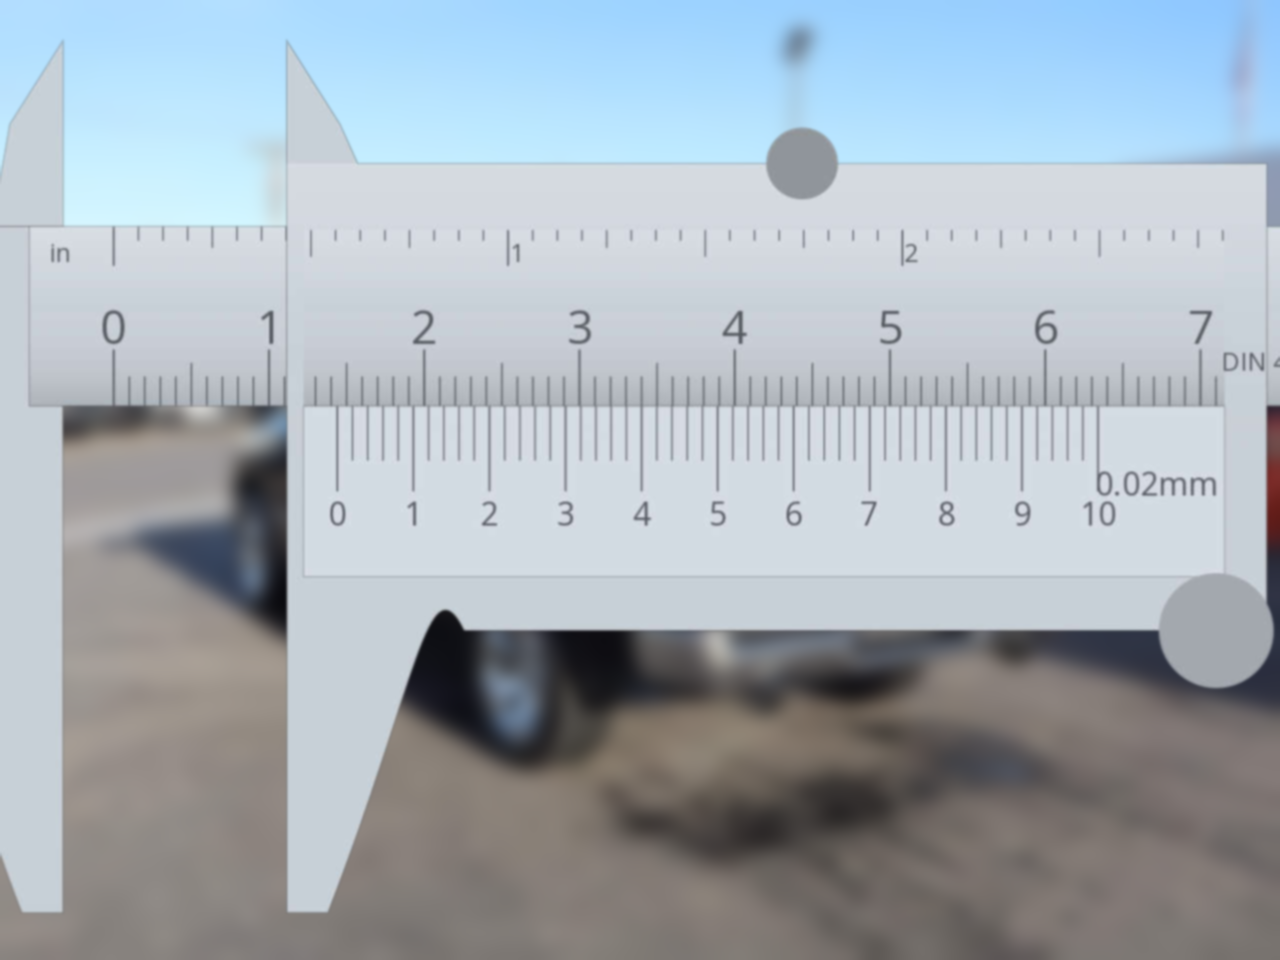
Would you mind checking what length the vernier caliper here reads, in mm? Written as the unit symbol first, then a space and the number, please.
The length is mm 14.4
